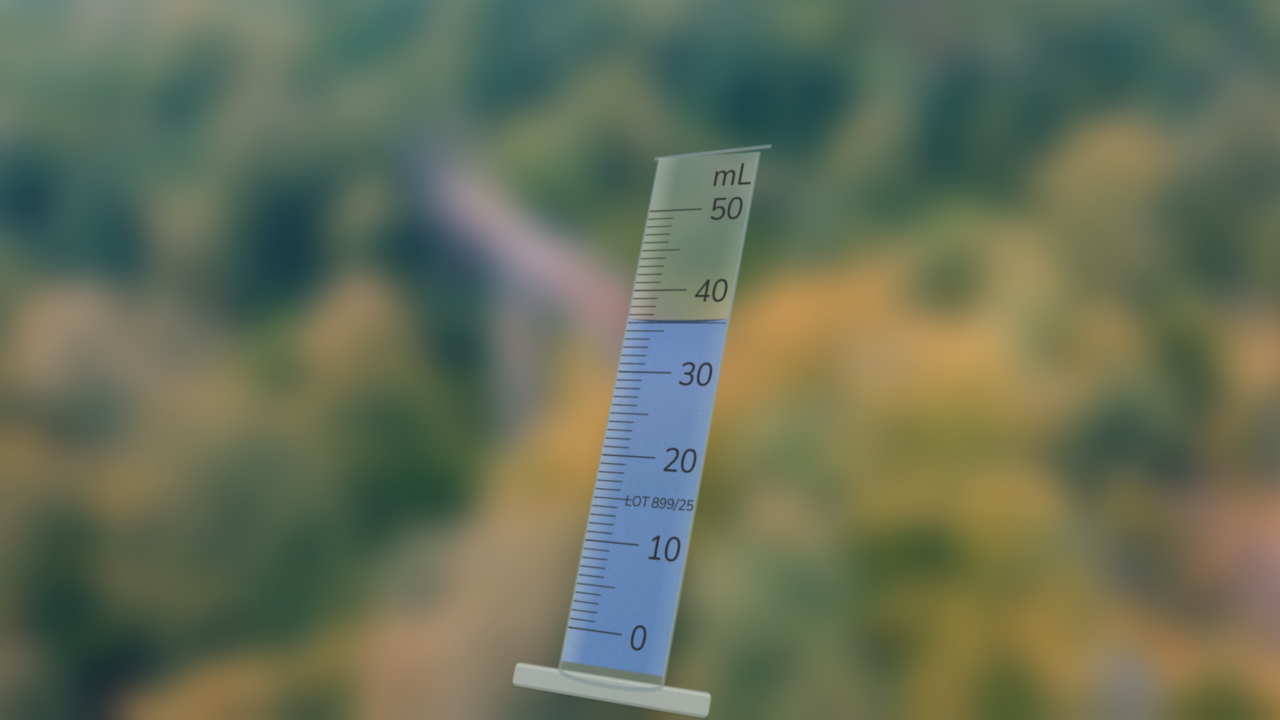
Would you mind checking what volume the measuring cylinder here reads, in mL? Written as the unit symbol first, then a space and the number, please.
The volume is mL 36
